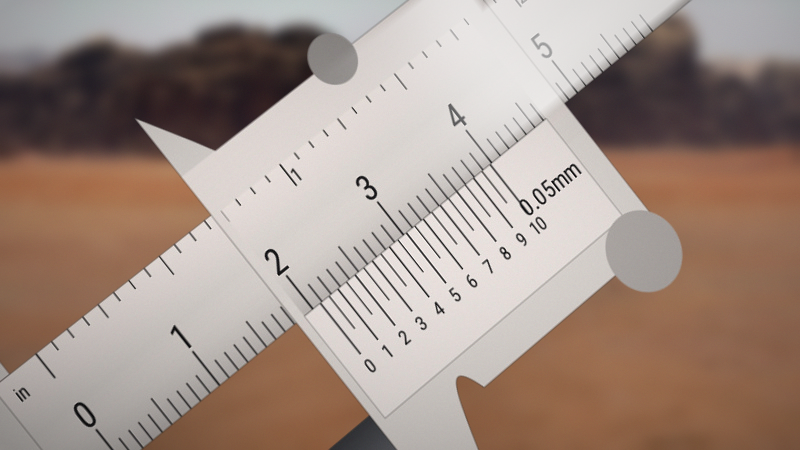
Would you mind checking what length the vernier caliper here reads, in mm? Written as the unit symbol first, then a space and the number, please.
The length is mm 20.8
